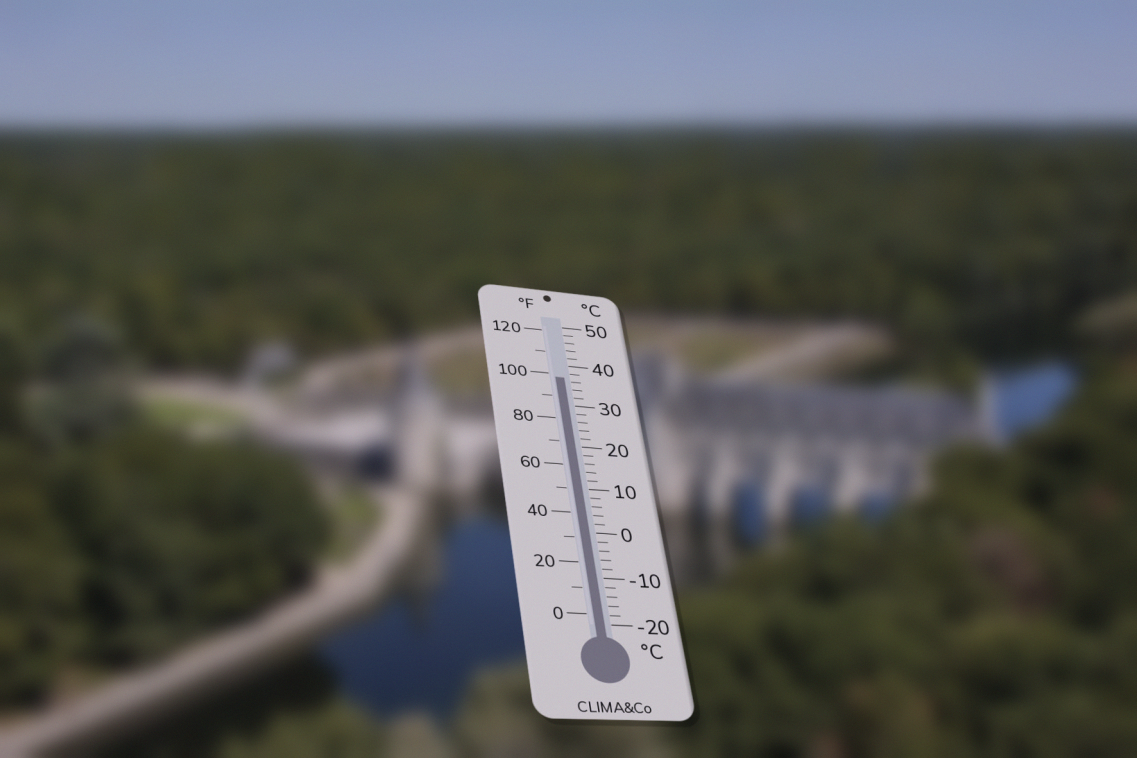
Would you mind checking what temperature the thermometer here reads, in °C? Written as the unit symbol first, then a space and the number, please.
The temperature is °C 37
